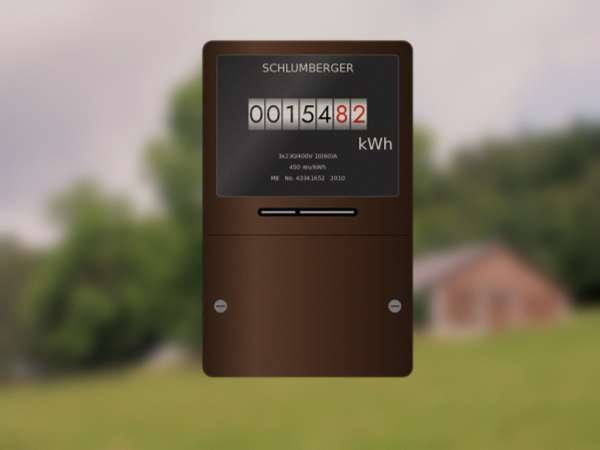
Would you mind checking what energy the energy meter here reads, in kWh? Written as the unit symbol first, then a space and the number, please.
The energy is kWh 154.82
